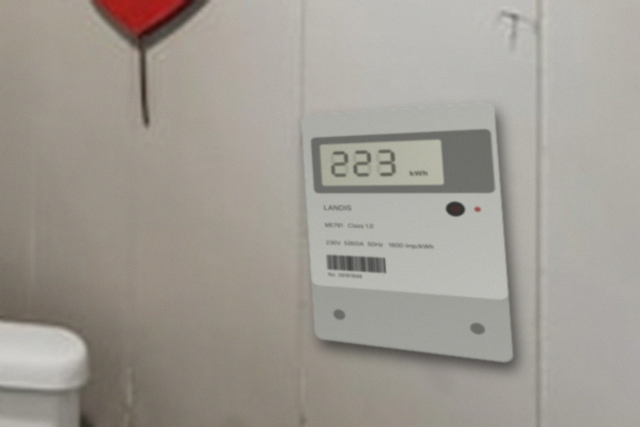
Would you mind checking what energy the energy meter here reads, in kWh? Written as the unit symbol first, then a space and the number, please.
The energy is kWh 223
